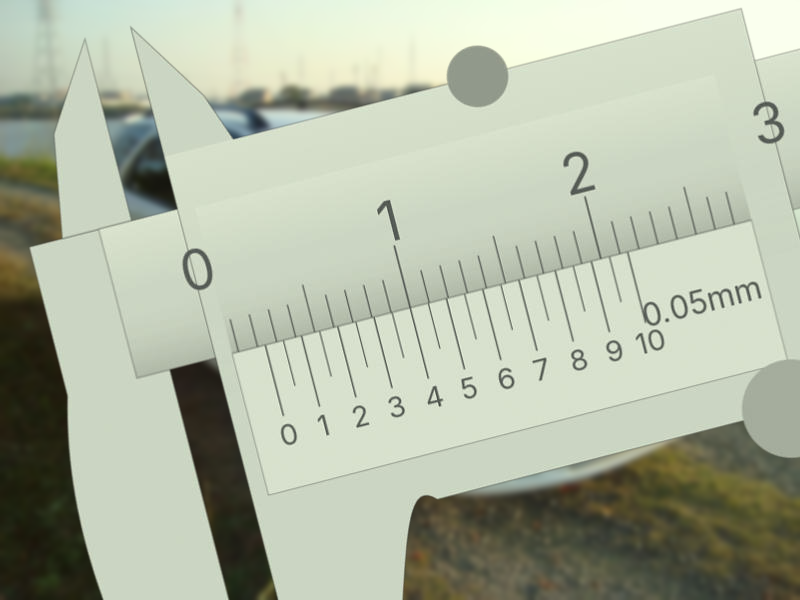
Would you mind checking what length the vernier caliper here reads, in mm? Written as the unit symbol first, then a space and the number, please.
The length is mm 2.4
